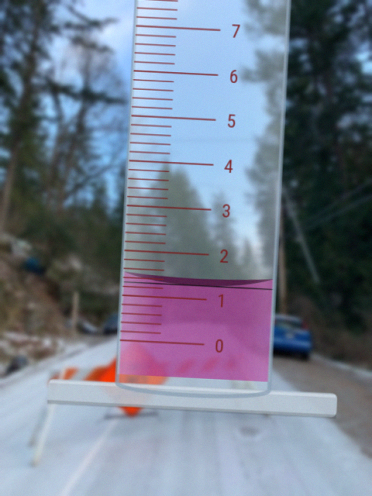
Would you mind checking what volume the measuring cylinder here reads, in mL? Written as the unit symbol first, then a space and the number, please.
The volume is mL 1.3
